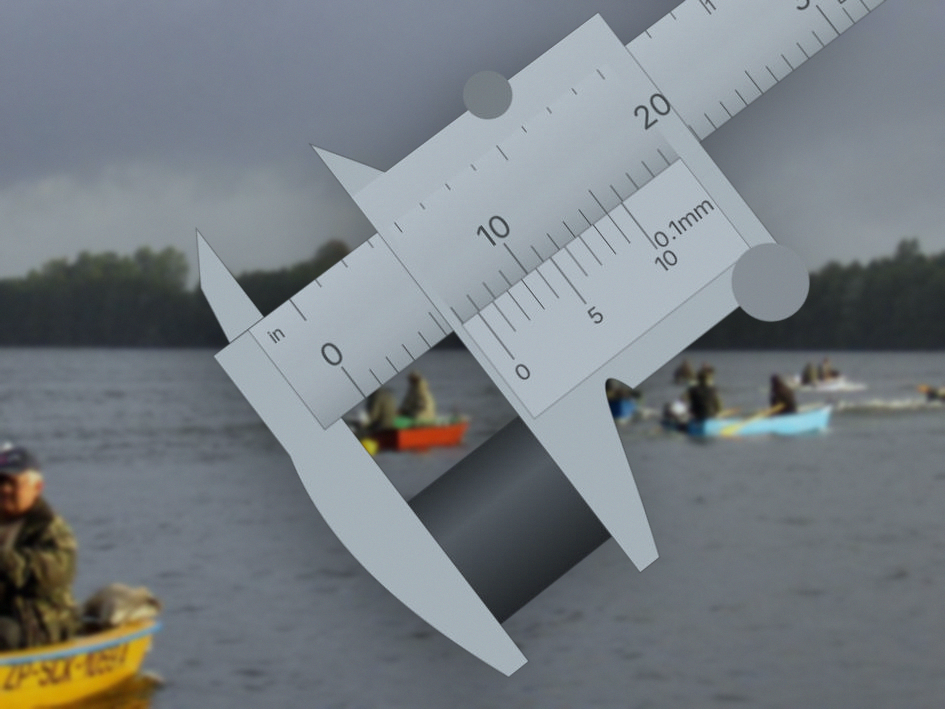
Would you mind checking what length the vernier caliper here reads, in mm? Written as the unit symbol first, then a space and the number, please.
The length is mm 6.9
